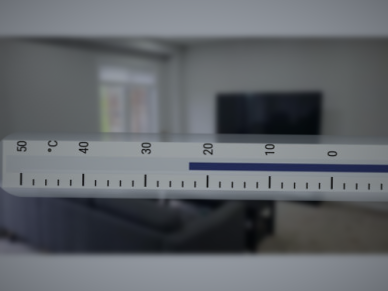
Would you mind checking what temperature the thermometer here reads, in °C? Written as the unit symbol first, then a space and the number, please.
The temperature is °C 23
